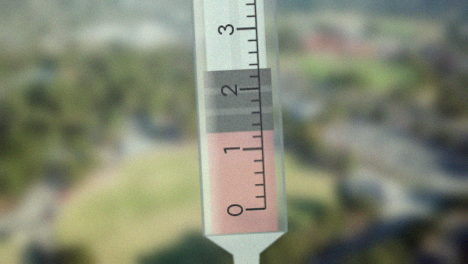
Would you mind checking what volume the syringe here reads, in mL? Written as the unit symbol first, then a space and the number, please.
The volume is mL 1.3
